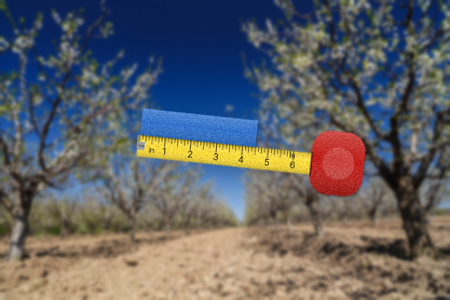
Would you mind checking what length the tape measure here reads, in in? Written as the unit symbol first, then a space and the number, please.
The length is in 4.5
